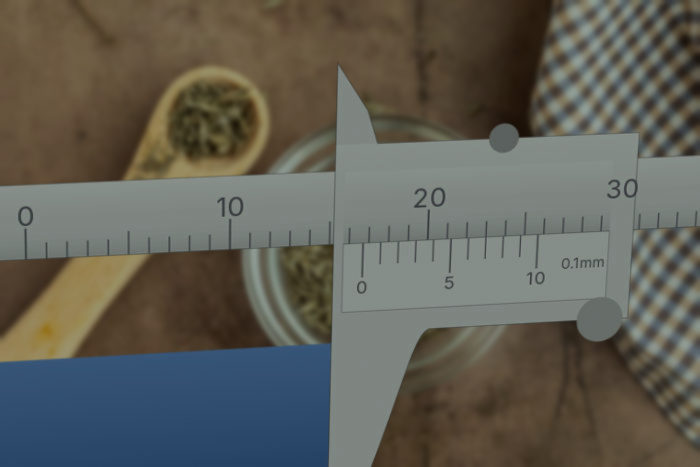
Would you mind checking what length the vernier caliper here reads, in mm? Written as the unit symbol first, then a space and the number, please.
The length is mm 16.7
